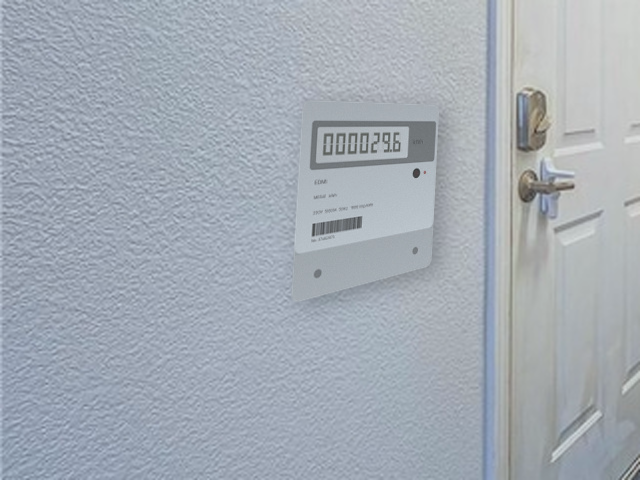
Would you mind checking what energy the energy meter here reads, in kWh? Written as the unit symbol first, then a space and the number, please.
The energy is kWh 29.6
